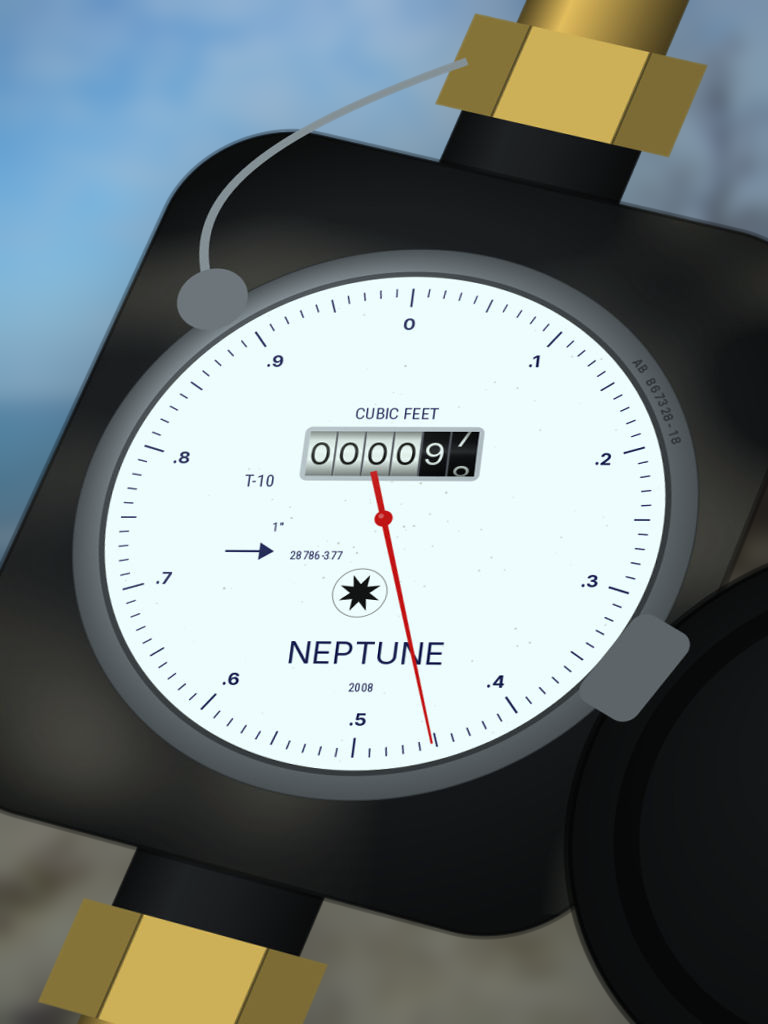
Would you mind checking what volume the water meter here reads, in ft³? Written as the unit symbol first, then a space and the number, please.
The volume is ft³ 97.45
